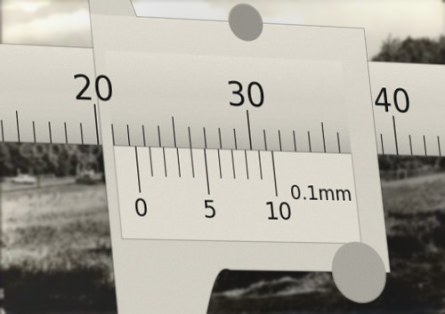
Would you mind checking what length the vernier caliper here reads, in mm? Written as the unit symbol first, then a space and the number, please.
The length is mm 22.4
